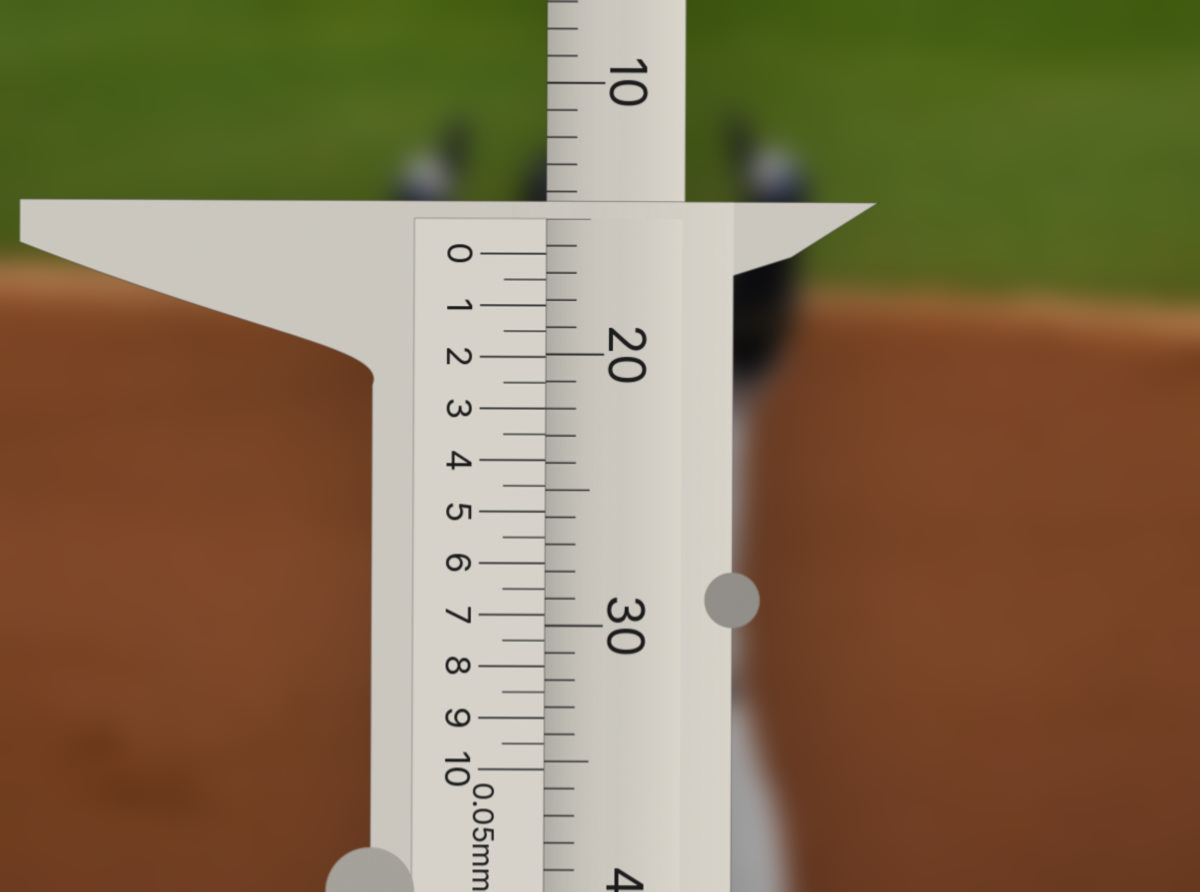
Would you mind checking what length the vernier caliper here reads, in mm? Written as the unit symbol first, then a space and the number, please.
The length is mm 16.30
